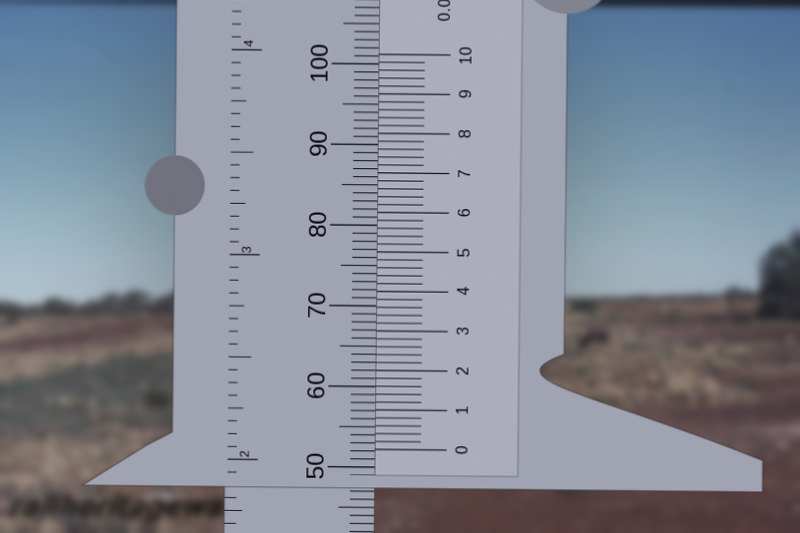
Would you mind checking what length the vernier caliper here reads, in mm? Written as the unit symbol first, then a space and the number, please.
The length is mm 52.2
